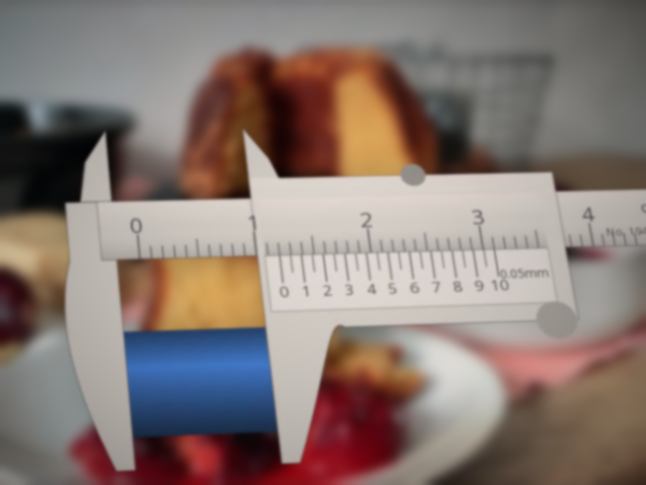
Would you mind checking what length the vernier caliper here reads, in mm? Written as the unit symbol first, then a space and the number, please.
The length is mm 12.0
